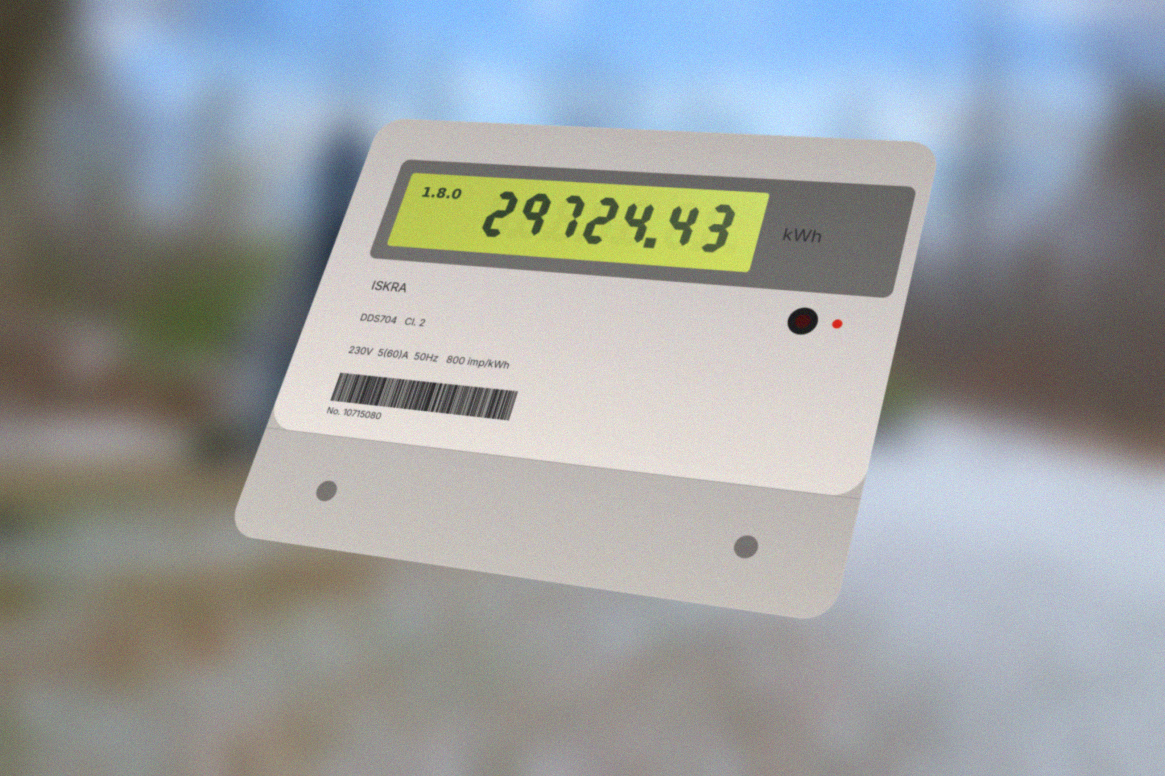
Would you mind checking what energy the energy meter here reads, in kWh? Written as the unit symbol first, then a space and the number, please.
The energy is kWh 29724.43
